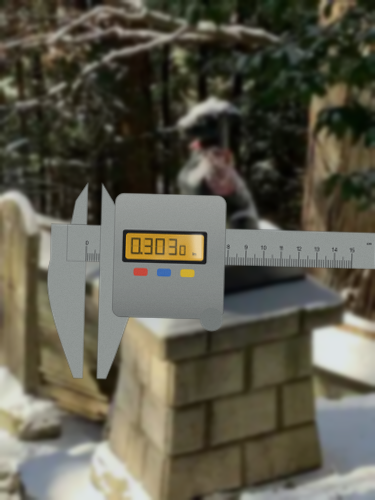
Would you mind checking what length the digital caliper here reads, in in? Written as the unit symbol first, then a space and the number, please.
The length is in 0.3030
